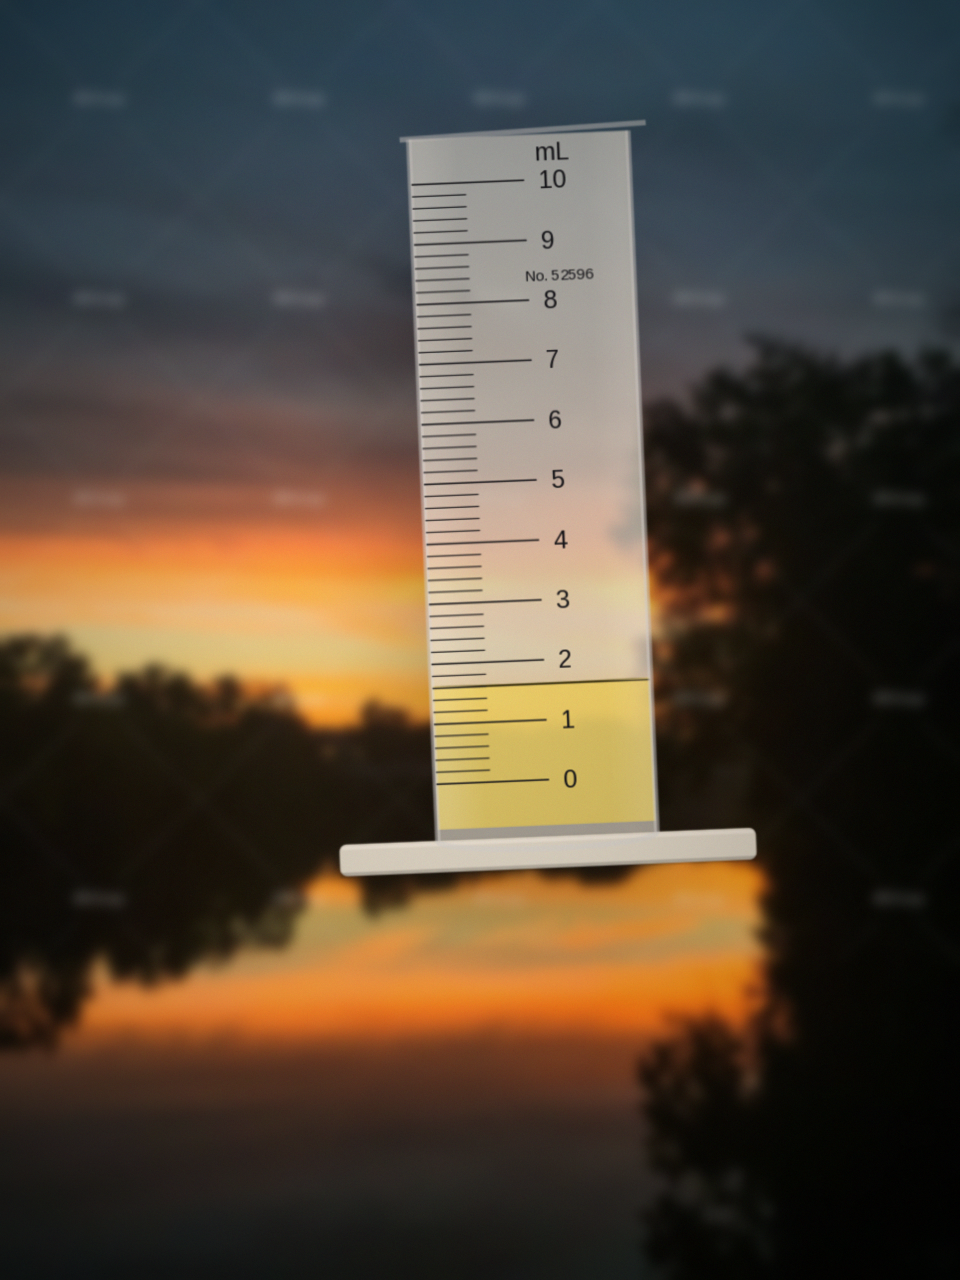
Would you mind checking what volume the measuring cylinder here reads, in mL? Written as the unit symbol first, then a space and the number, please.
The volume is mL 1.6
